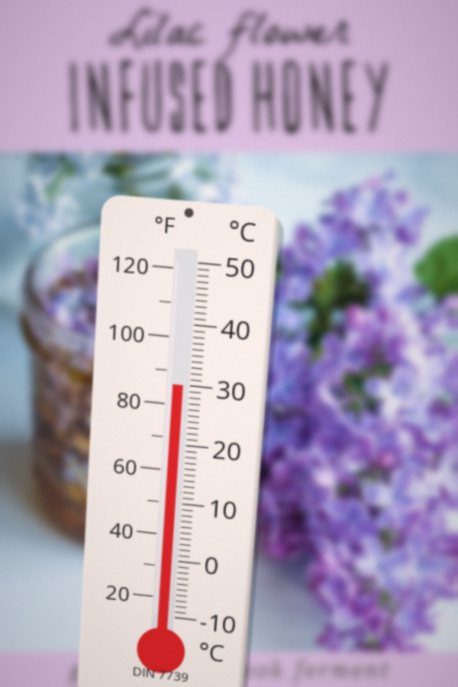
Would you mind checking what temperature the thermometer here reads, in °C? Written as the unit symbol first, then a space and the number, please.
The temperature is °C 30
